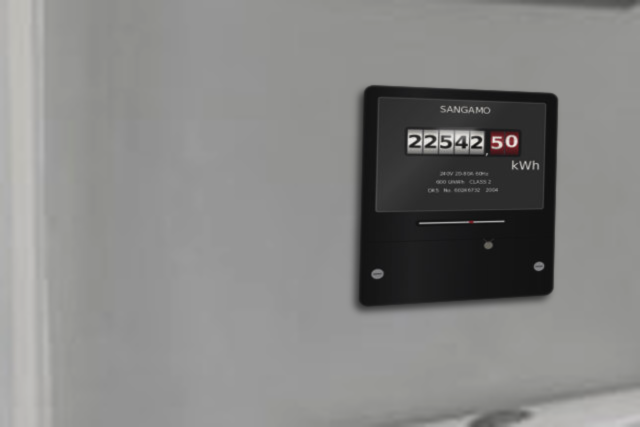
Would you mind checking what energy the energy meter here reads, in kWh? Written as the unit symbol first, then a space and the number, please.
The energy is kWh 22542.50
